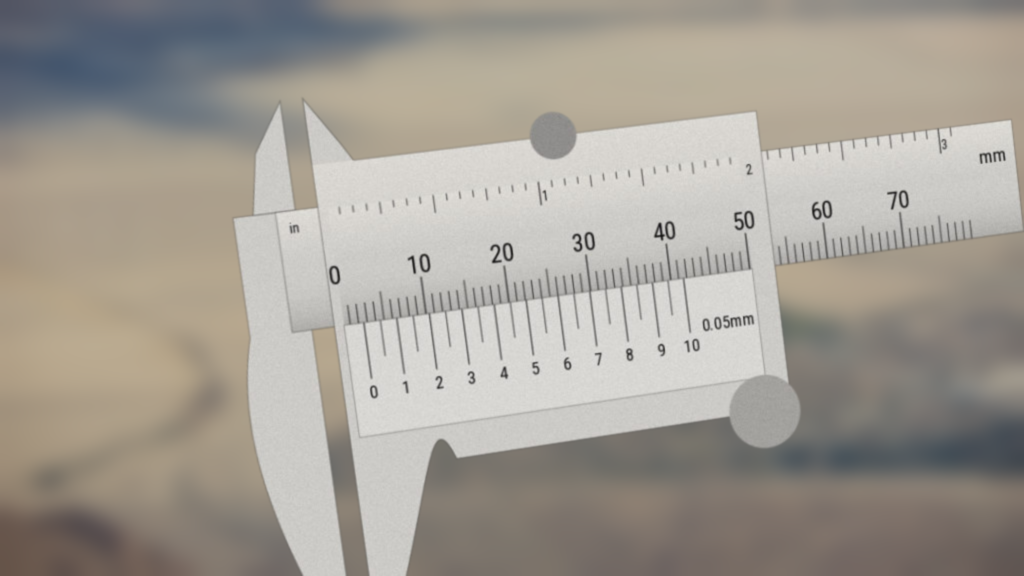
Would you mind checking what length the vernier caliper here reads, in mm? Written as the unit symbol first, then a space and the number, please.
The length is mm 2.6
